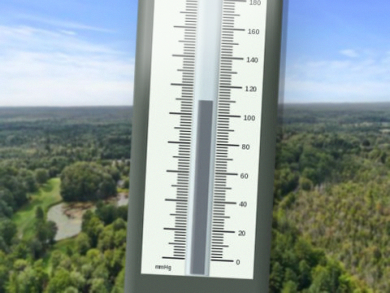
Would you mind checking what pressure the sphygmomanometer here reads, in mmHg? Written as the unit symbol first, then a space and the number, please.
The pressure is mmHg 110
